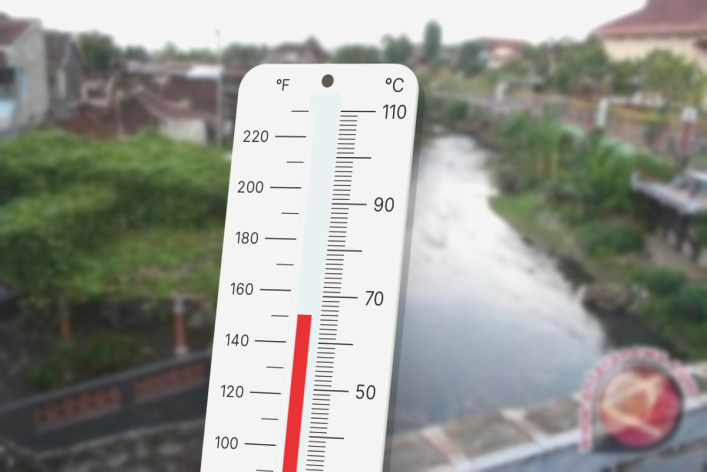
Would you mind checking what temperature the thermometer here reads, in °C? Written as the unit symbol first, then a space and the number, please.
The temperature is °C 66
